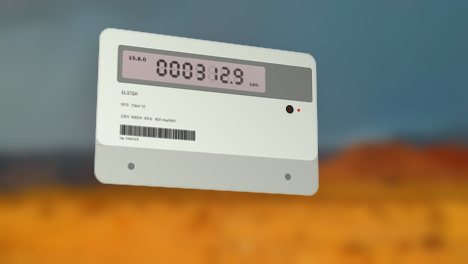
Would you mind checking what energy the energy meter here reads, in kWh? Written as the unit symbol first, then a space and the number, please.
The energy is kWh 312.9
